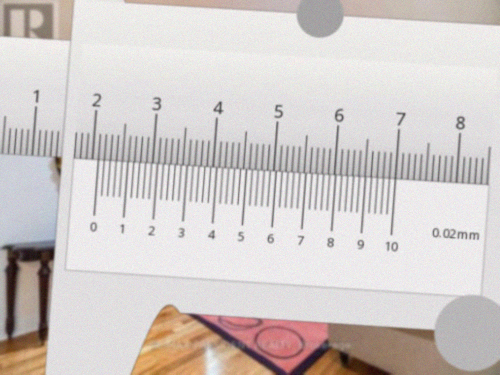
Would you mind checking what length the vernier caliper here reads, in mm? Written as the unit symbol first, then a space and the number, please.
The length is mm 21.0
